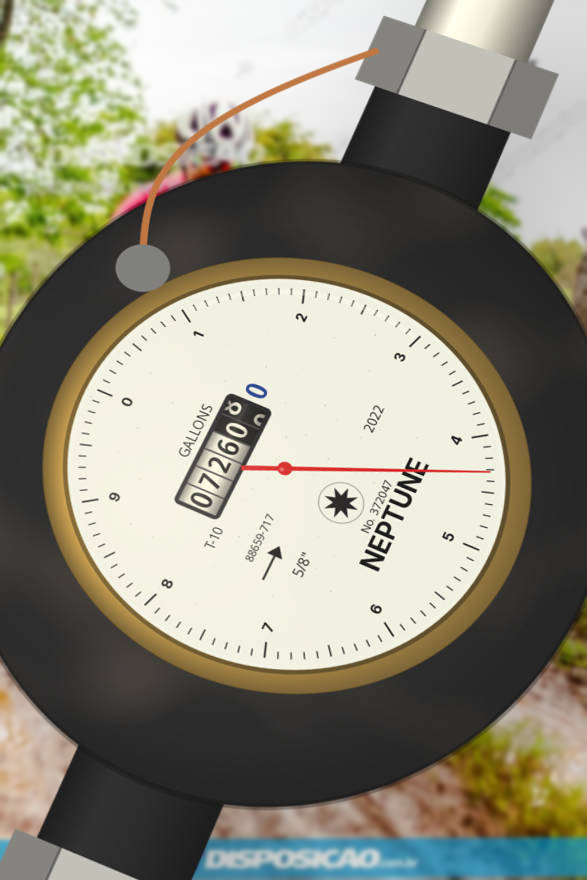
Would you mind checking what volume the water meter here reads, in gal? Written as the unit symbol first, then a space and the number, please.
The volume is gal 726084.3
